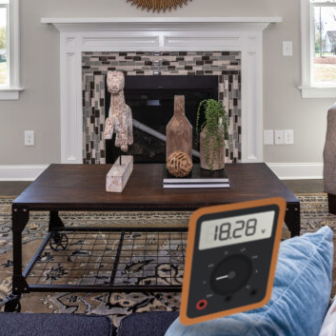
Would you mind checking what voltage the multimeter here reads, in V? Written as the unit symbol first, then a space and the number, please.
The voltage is V 18.28
